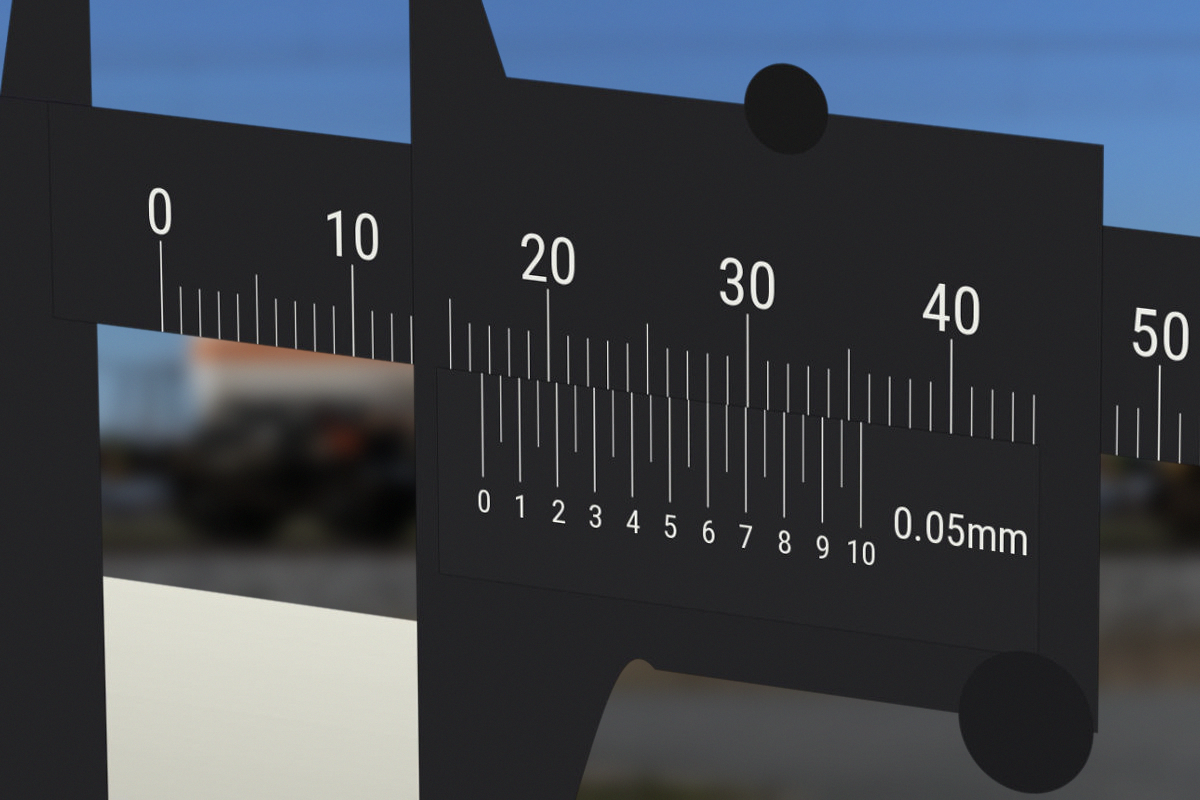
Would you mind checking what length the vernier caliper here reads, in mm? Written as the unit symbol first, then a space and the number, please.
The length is mm 16.6
